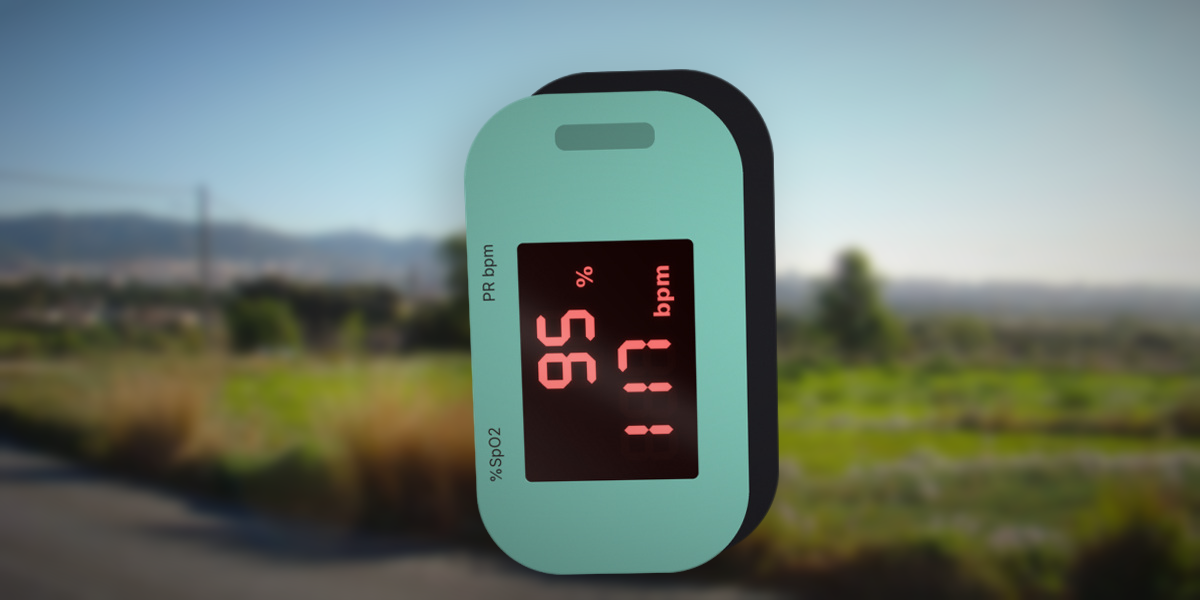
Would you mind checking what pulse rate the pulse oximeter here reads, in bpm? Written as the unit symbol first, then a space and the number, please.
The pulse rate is bpm 117
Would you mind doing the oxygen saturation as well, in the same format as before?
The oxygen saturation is % 95
